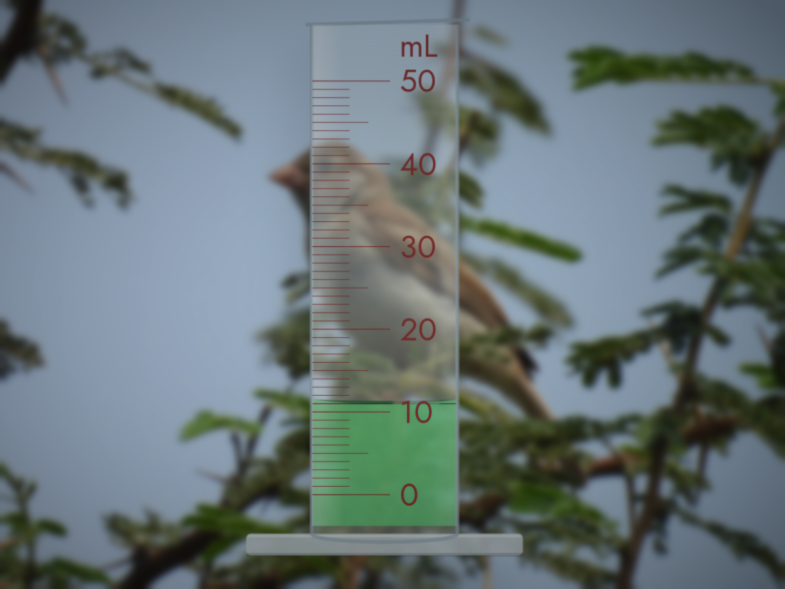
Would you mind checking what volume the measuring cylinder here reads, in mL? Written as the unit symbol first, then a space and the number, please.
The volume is mL 11
